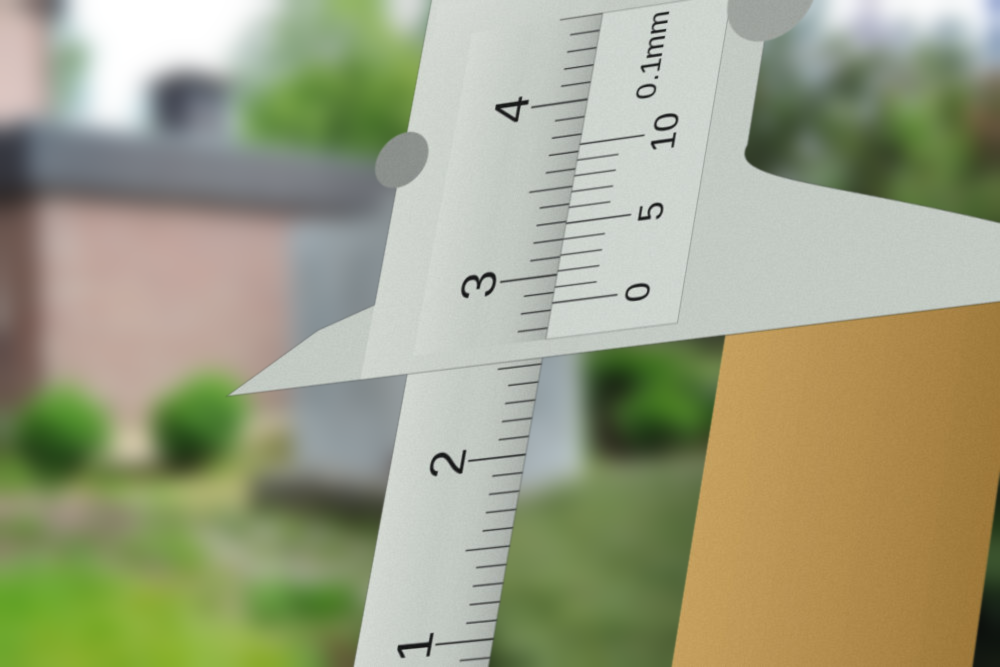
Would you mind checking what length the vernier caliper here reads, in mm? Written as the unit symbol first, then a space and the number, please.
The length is mm 28.4
